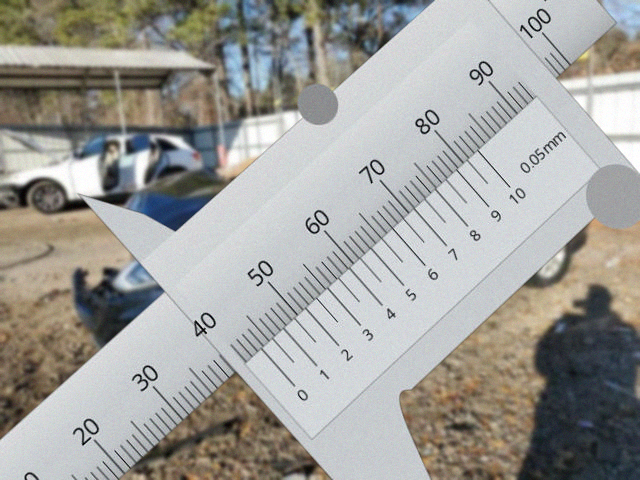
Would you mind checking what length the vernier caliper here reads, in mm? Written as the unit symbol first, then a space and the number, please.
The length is mm 43.6
